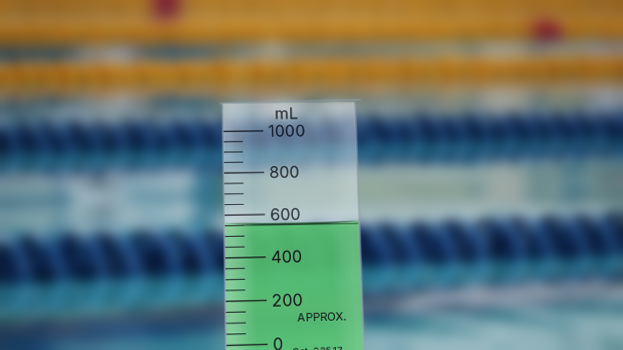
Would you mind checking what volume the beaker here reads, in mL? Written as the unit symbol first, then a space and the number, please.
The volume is mL 550
